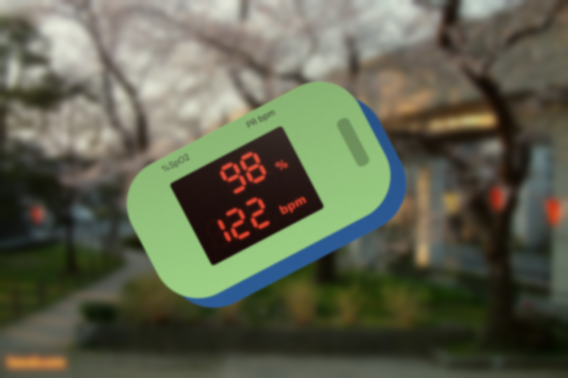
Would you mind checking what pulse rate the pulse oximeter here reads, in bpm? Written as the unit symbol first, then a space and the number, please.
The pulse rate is bpm 122
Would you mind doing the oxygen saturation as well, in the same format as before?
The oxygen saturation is % 98
